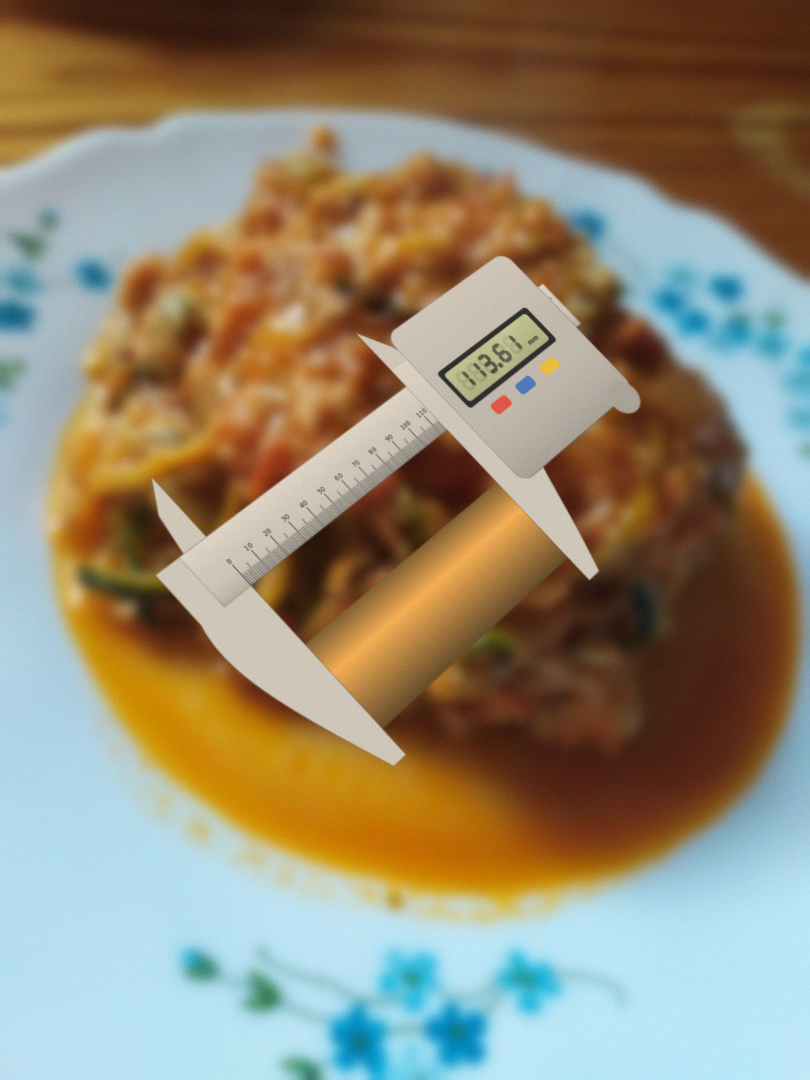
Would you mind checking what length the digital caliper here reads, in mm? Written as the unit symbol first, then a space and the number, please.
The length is mm 113.61
